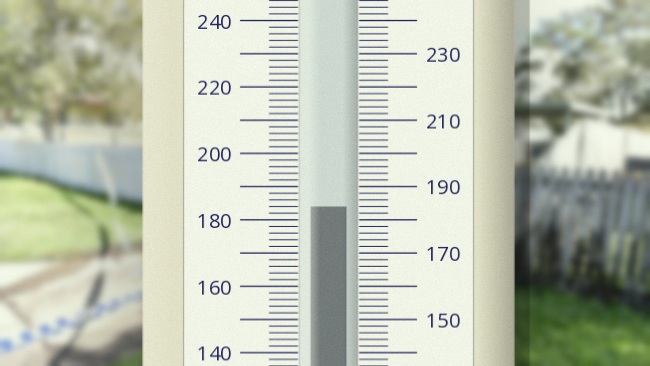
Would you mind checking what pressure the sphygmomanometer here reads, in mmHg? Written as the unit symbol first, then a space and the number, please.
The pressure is mmHg 184
